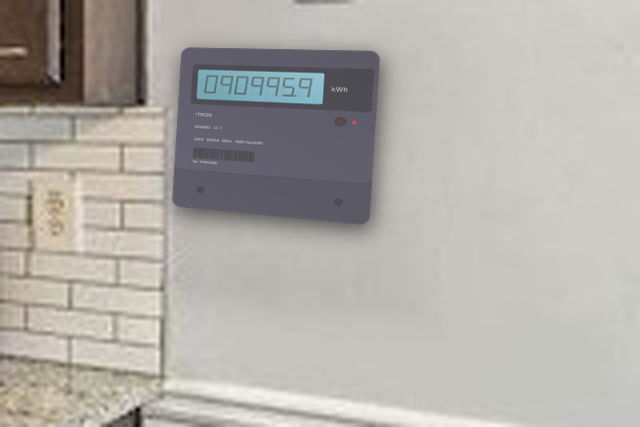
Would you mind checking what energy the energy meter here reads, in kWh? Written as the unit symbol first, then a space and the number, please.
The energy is kWh 90995.9
